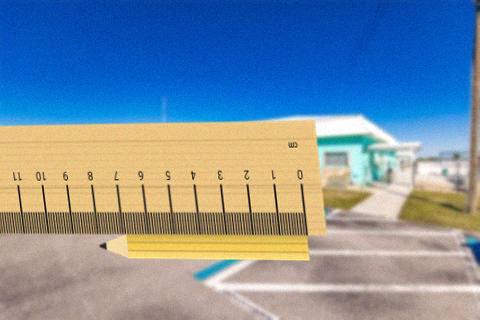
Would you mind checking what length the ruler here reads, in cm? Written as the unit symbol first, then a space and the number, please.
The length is cm 8
